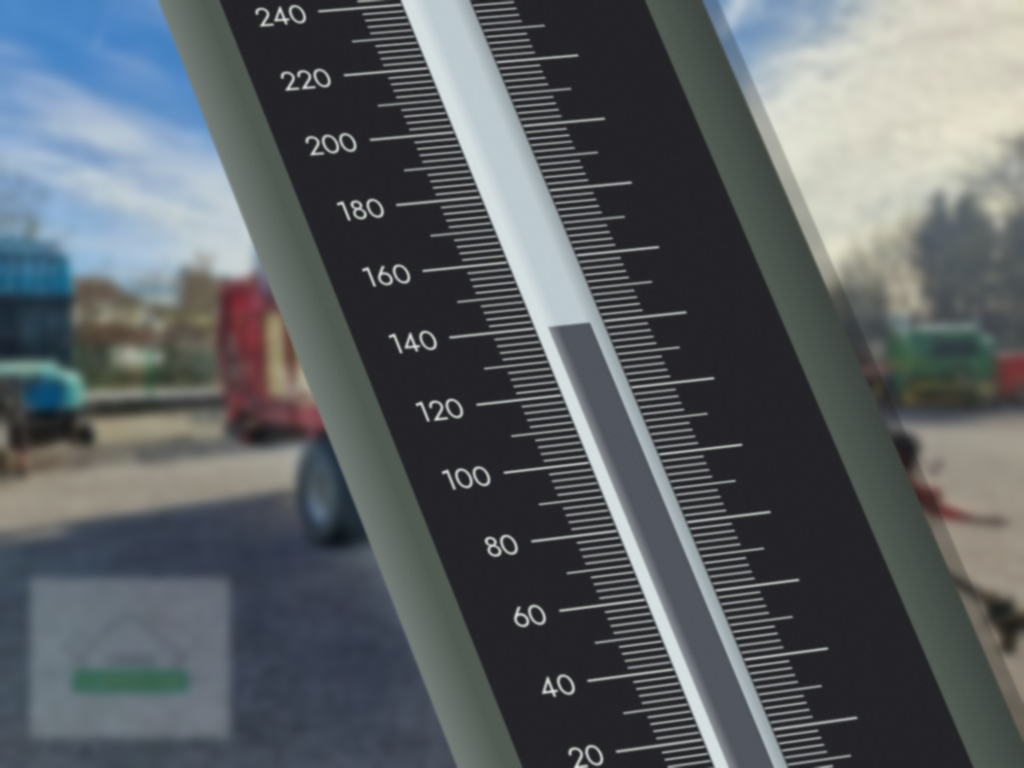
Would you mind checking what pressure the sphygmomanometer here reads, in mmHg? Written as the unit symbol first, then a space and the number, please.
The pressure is mmHg 140
